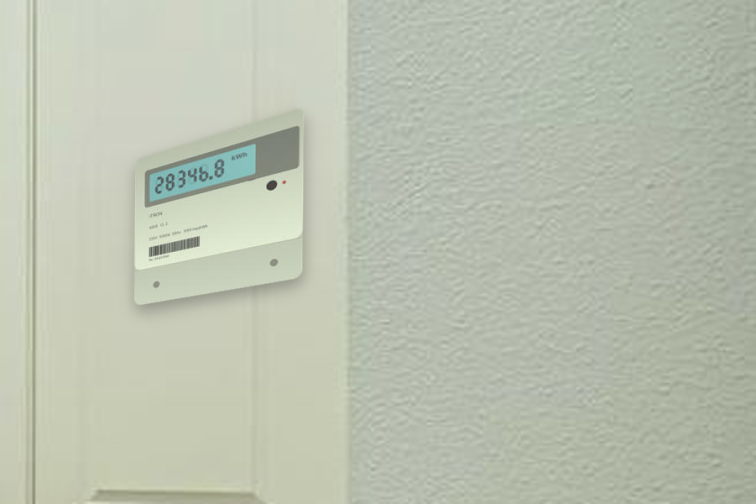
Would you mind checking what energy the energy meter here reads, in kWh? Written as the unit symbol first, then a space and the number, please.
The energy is kWh 28346.8
